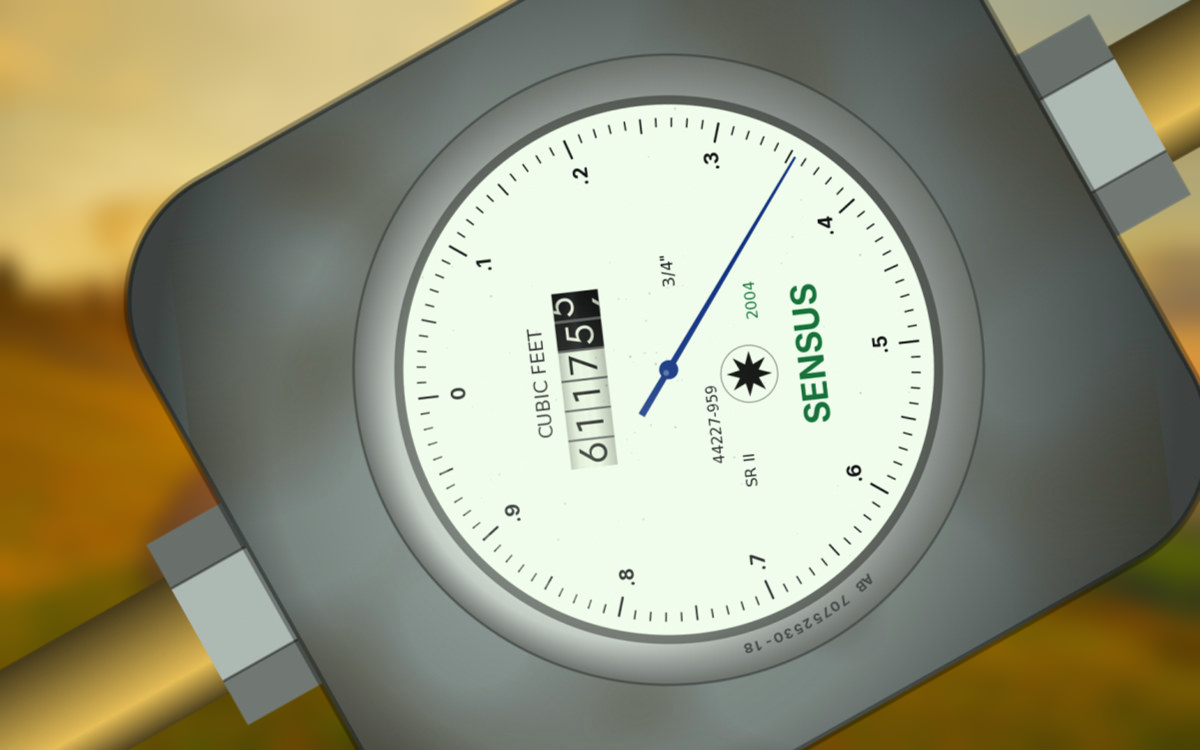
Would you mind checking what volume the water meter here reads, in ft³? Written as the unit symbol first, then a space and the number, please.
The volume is ft³ 611755.35
